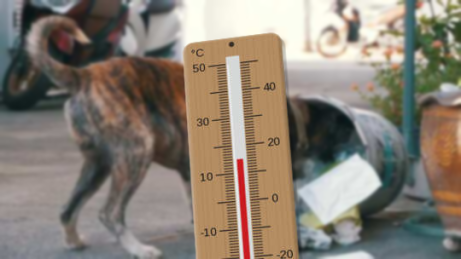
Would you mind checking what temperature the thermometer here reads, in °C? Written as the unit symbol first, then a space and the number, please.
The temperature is °C 15
